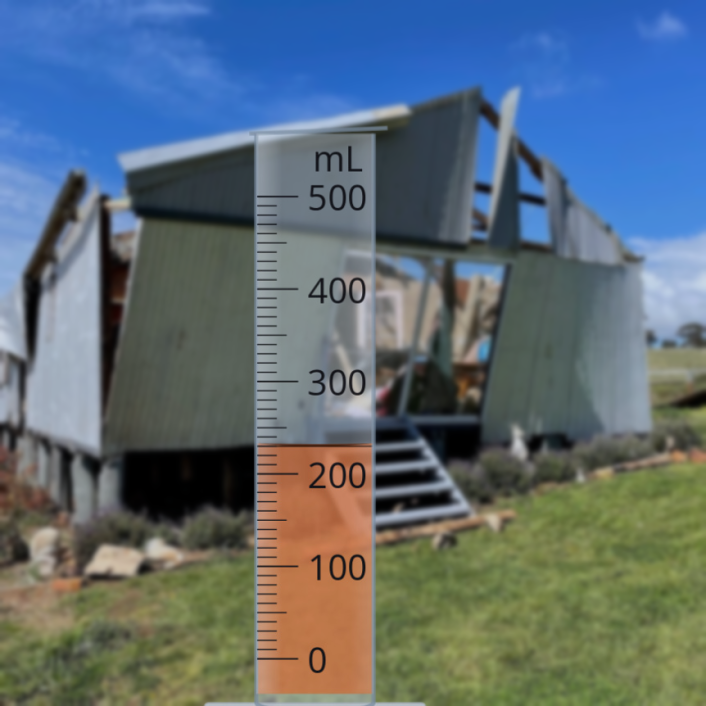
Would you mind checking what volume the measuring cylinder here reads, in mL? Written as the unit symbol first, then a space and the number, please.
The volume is mL 230
